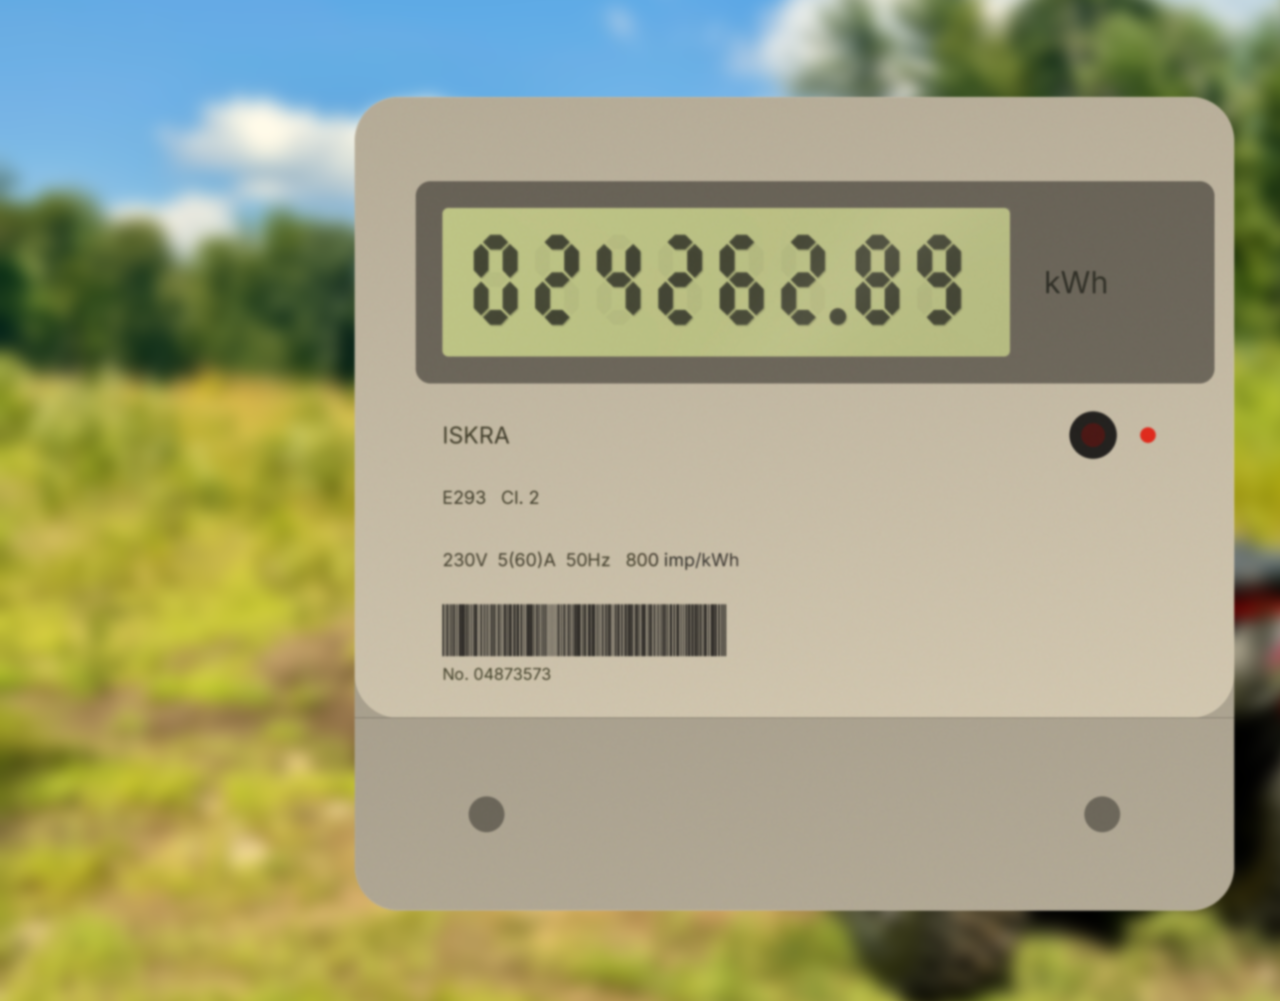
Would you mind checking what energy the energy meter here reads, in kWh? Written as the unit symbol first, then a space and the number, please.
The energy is kWh 24262.89
